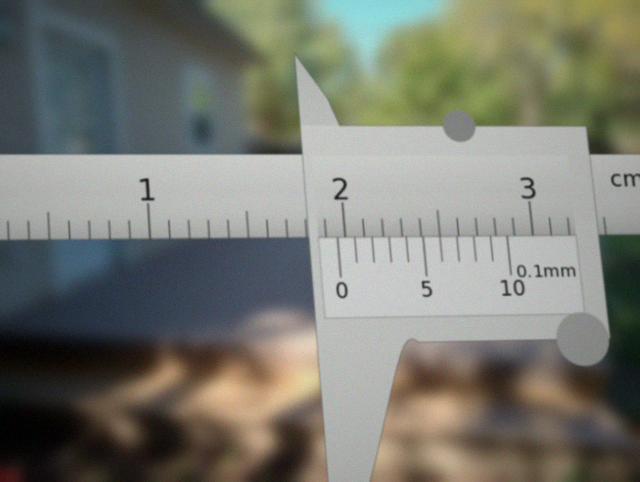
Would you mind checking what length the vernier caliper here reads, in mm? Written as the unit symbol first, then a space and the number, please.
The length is mm 19.6
